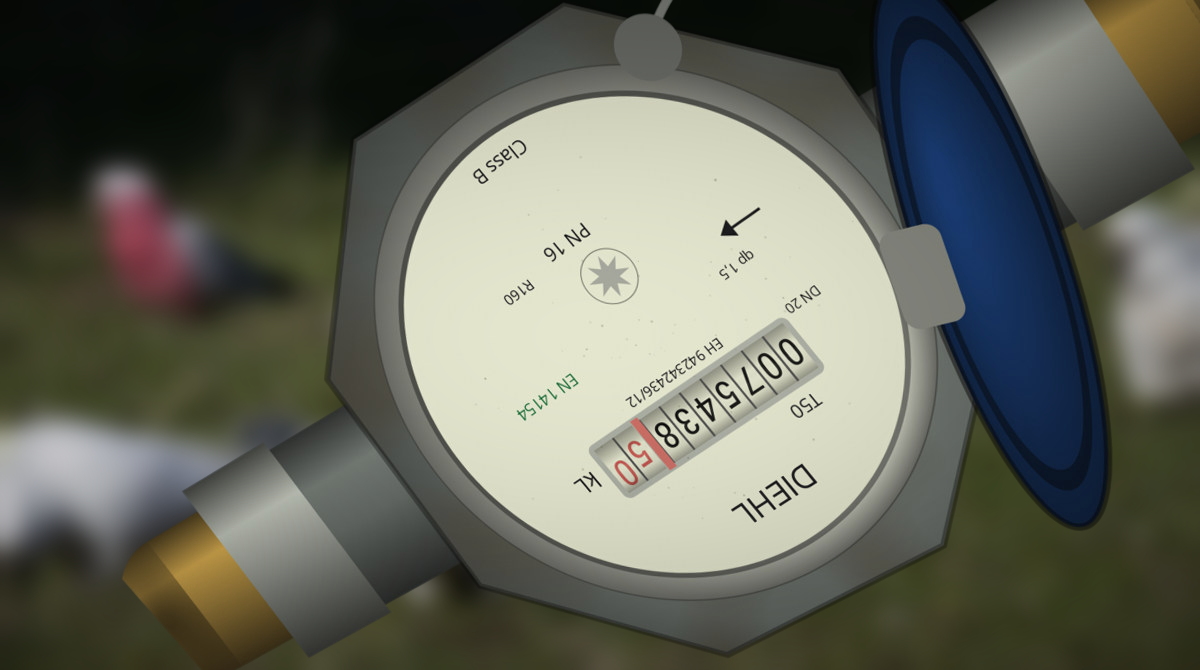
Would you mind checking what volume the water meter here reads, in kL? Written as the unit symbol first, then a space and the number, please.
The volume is kL 75438.50
